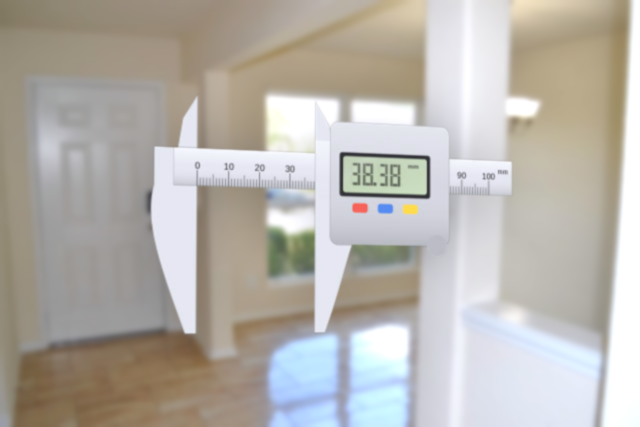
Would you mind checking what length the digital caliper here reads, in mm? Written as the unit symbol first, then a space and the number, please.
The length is mm 38.38
